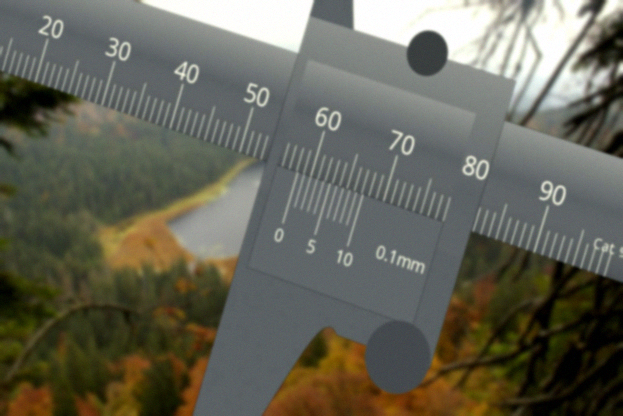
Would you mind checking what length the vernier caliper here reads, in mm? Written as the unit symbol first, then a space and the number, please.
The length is mm 58.2
